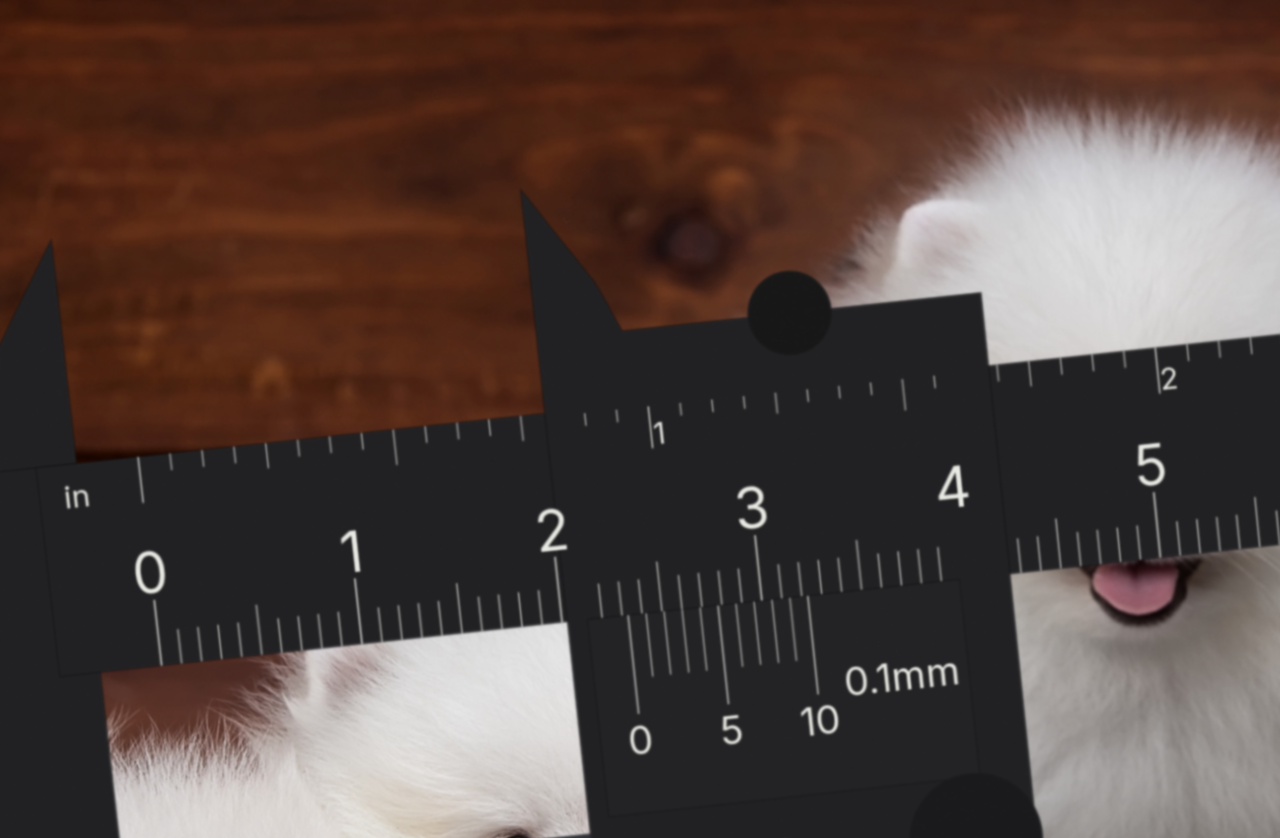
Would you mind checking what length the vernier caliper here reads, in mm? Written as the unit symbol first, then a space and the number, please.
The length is mm 23.3
